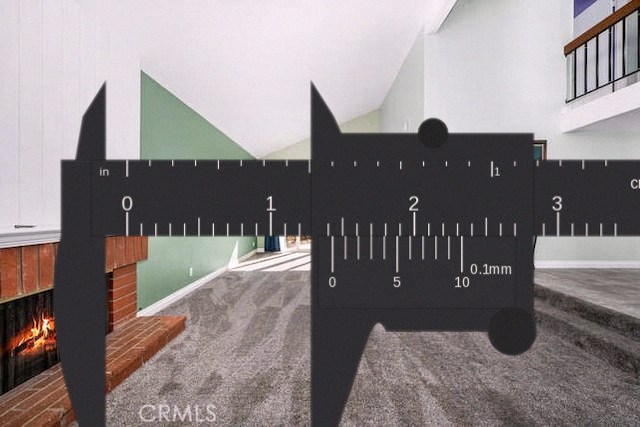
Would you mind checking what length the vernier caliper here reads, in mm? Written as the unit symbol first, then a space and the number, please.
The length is mm 14.3
